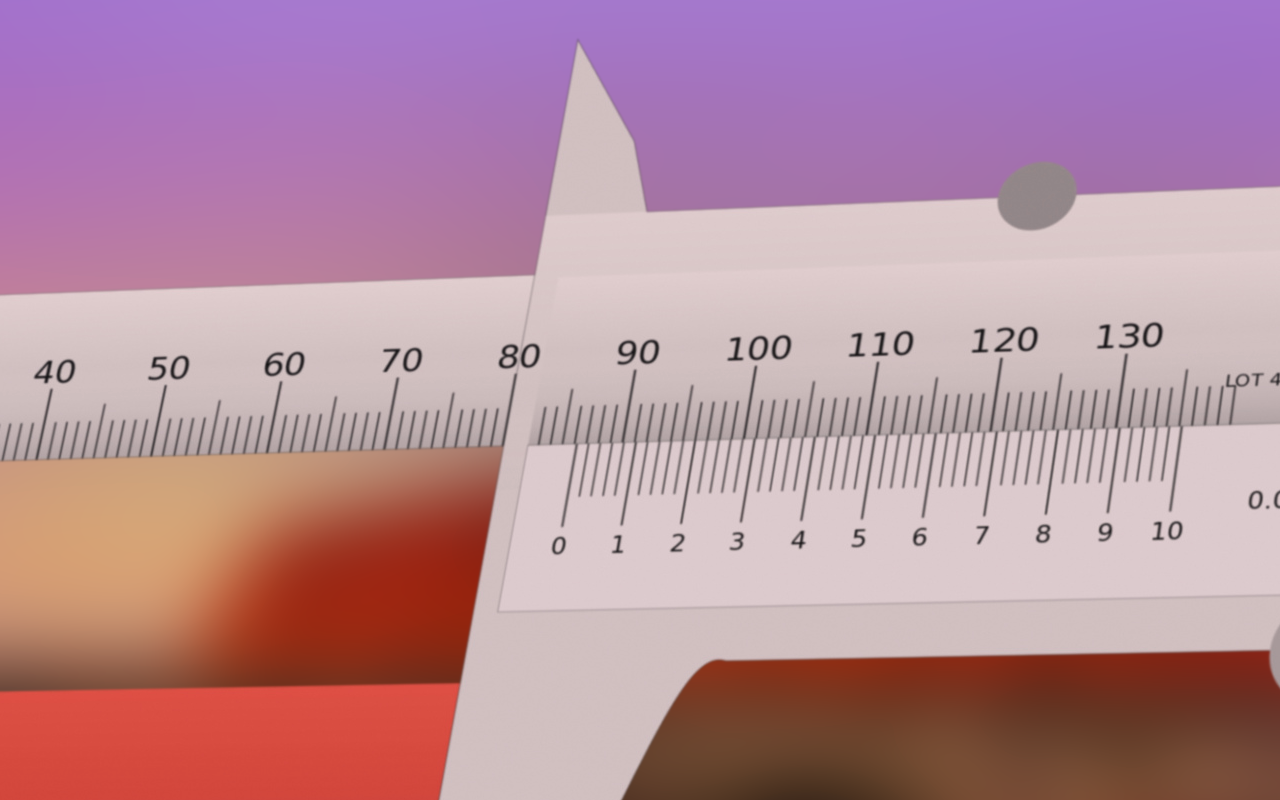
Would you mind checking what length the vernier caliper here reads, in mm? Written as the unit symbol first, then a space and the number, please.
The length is mm 86.2
